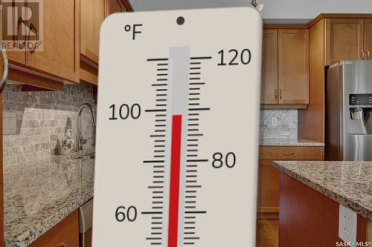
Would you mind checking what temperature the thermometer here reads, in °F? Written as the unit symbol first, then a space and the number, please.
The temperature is °F 98
